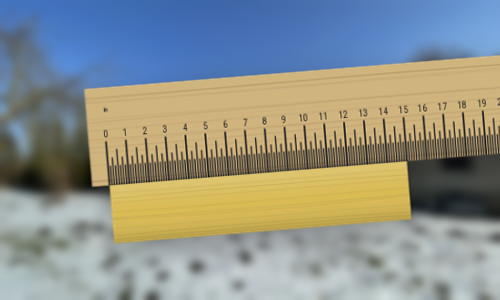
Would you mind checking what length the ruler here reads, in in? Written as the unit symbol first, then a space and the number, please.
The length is in 15
